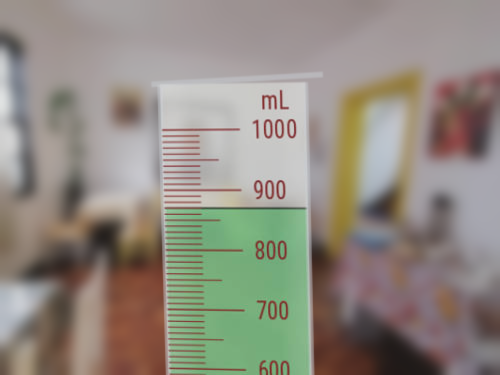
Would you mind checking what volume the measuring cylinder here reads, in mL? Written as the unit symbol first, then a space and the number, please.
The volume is mL 870
